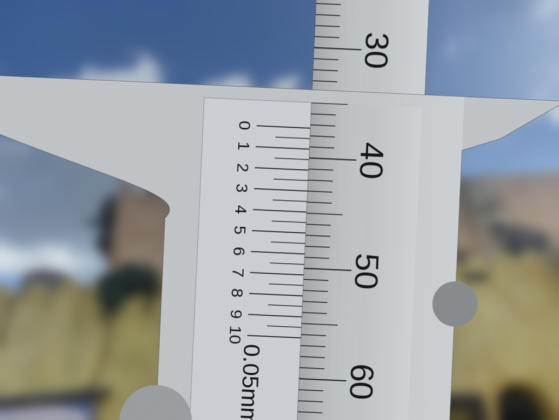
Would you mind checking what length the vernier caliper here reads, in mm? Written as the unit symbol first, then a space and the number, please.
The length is mm 37.3
